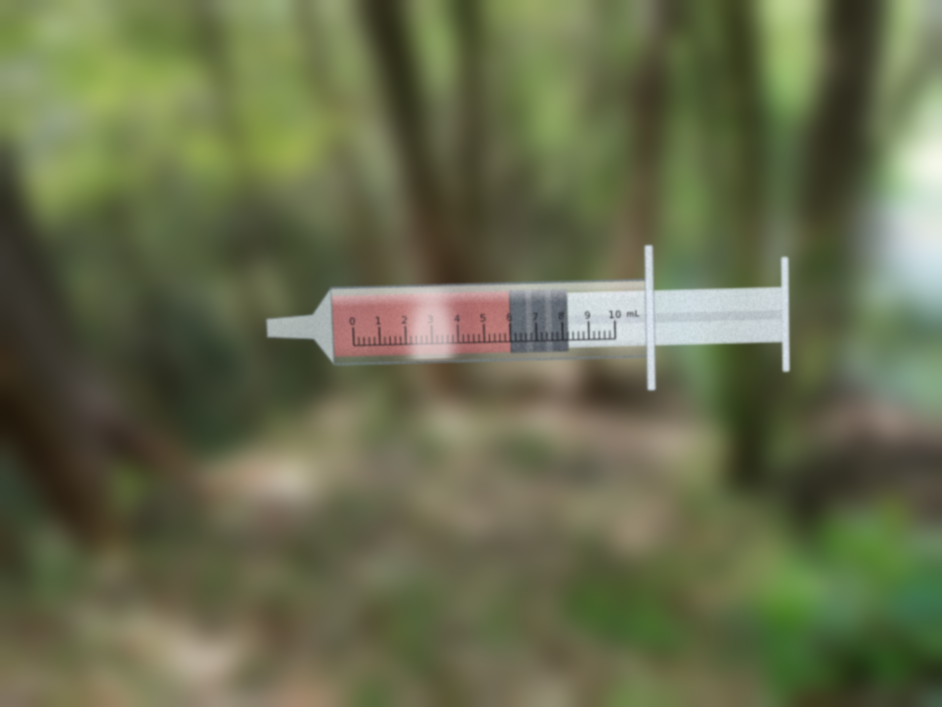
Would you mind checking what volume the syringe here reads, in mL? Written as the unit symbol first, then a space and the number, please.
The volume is mL 6
